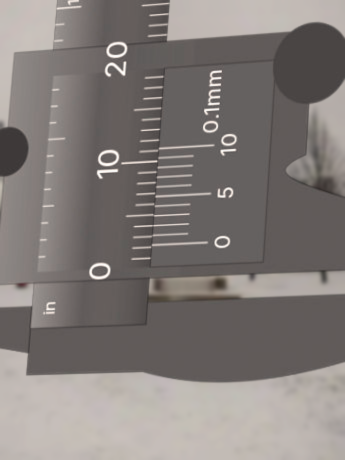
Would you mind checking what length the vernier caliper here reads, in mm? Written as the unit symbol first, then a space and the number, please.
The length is mm 2.2
